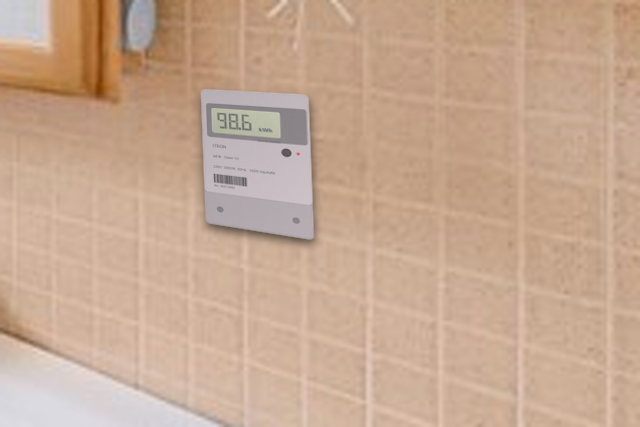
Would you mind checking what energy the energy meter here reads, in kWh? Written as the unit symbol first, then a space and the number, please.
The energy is kWh 98.6
